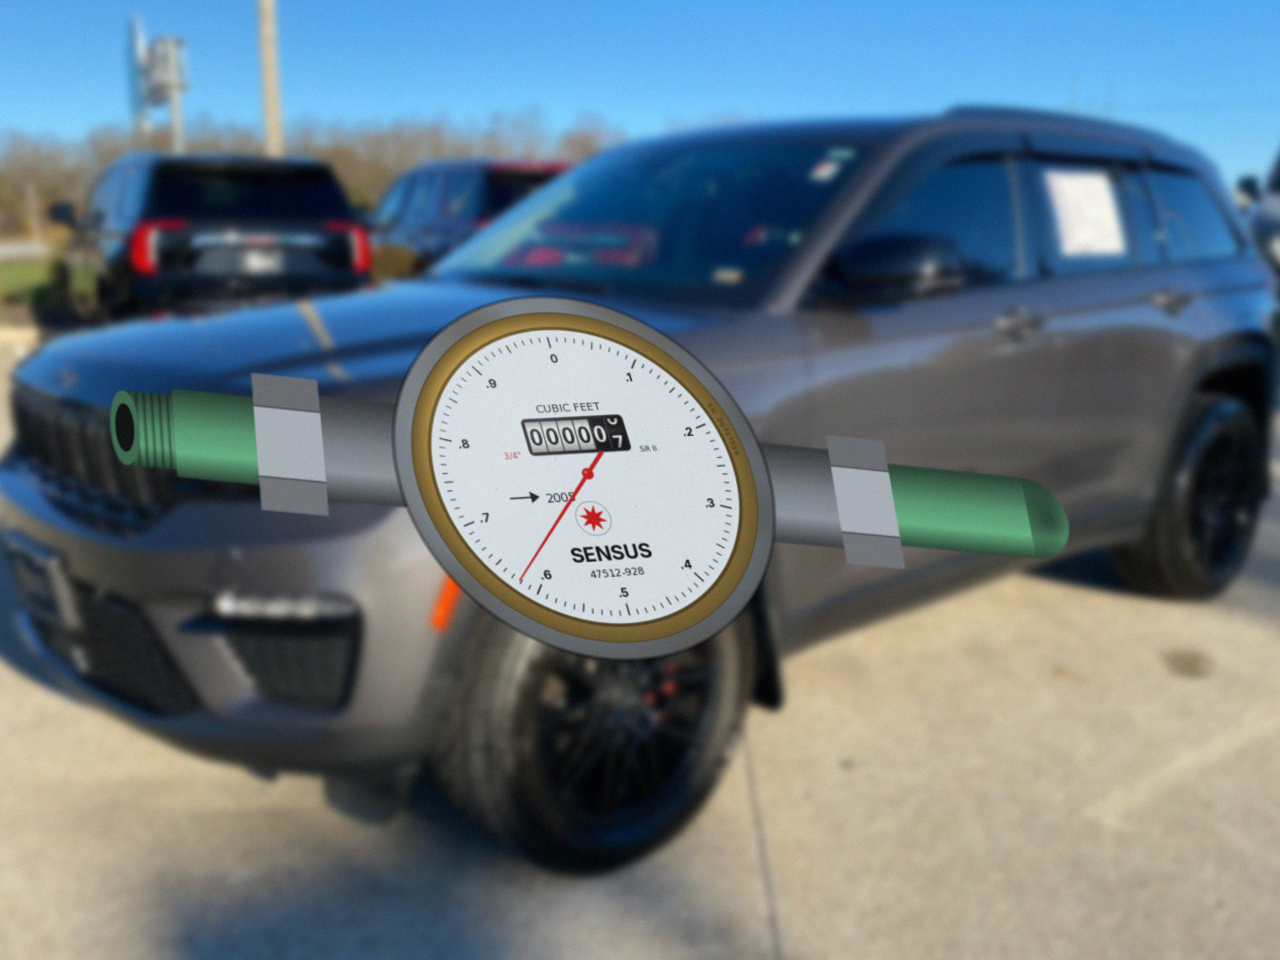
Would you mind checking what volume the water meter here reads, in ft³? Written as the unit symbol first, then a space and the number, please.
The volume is ft³ 6.62
